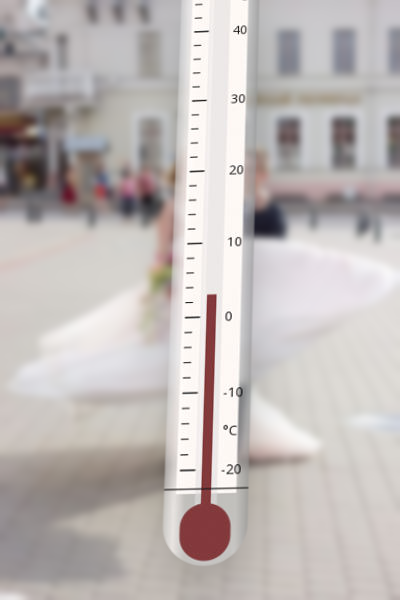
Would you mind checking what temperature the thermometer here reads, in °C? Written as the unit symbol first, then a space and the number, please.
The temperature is °C 3
